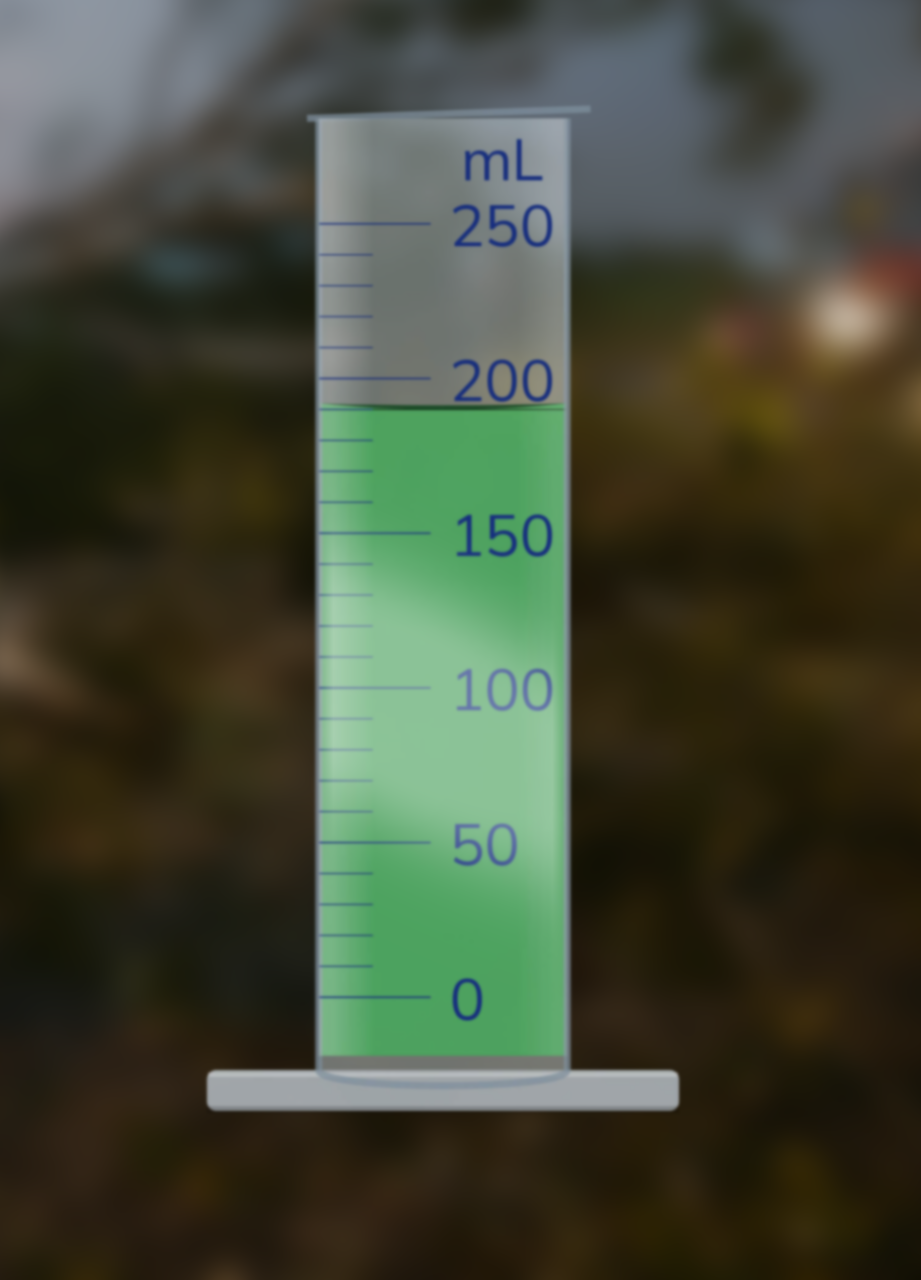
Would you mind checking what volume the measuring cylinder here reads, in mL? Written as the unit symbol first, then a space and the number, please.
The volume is mL 190
